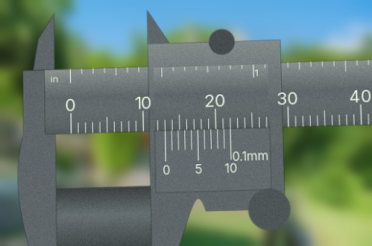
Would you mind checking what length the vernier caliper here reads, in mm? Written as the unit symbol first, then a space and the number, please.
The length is mm 13.0
